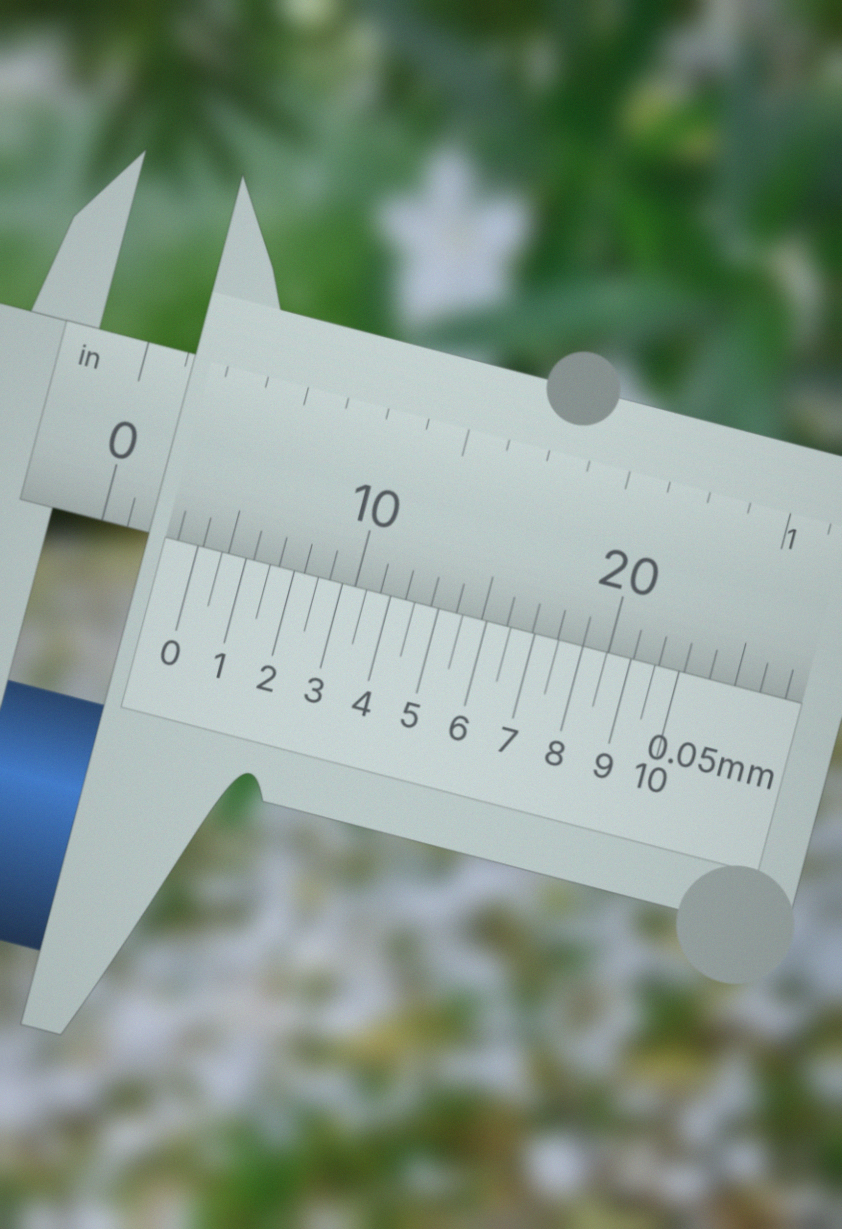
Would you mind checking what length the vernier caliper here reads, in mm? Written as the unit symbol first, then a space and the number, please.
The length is mm 3.80
